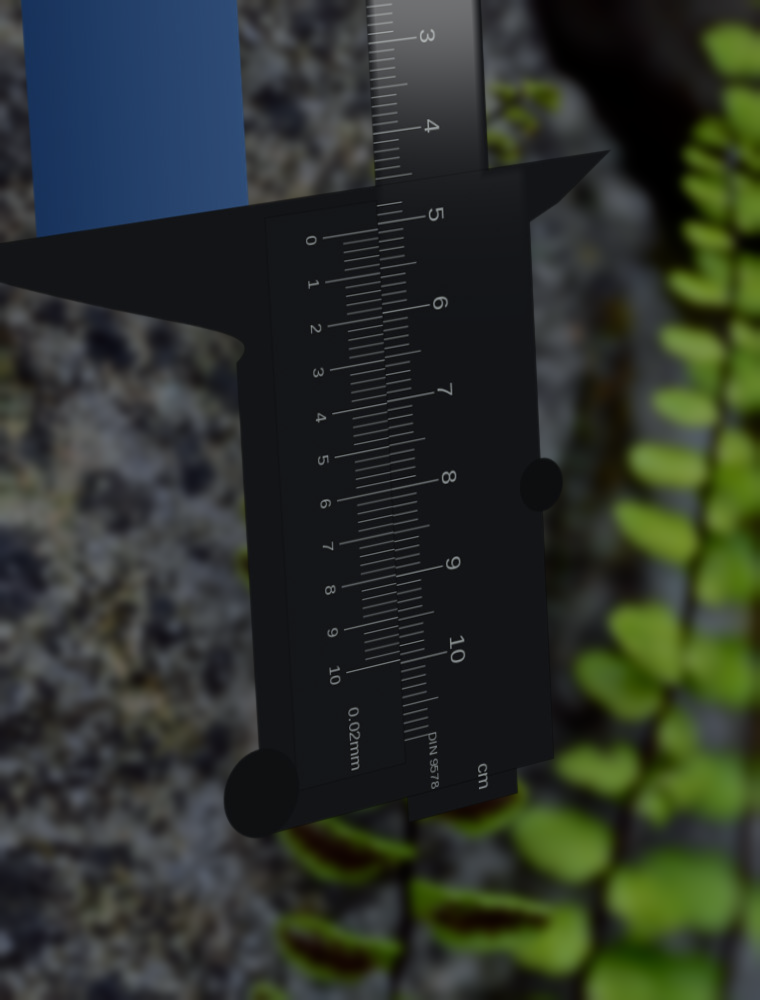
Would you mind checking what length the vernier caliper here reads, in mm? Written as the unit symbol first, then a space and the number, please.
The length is mm 50.6
